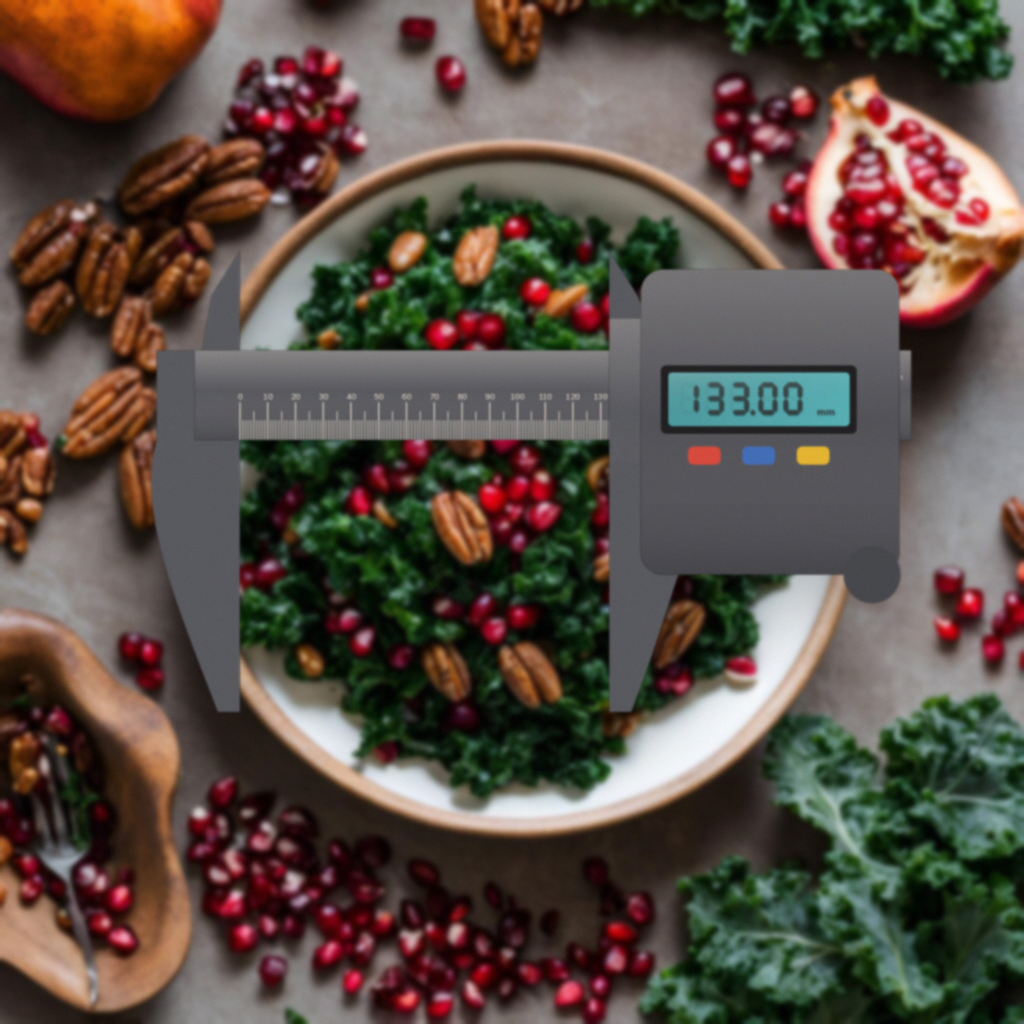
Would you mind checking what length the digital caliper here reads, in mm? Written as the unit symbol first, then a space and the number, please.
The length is mm 133.00
